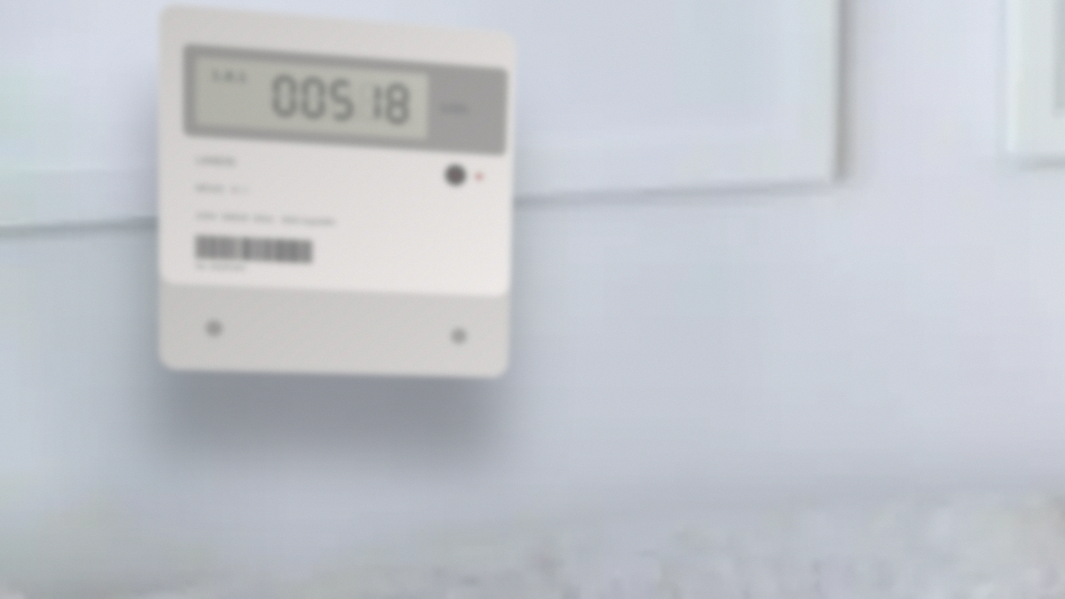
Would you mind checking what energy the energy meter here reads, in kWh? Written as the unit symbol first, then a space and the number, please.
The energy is kWh 518
